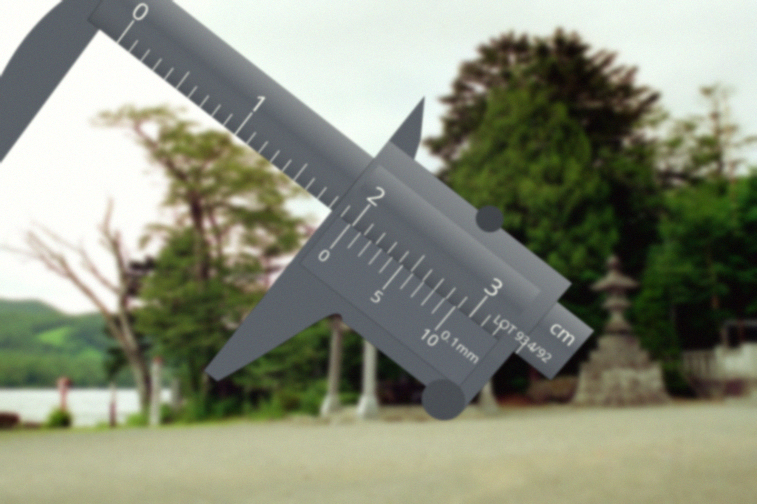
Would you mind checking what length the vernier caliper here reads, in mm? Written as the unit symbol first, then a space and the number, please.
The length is mm 19.8
